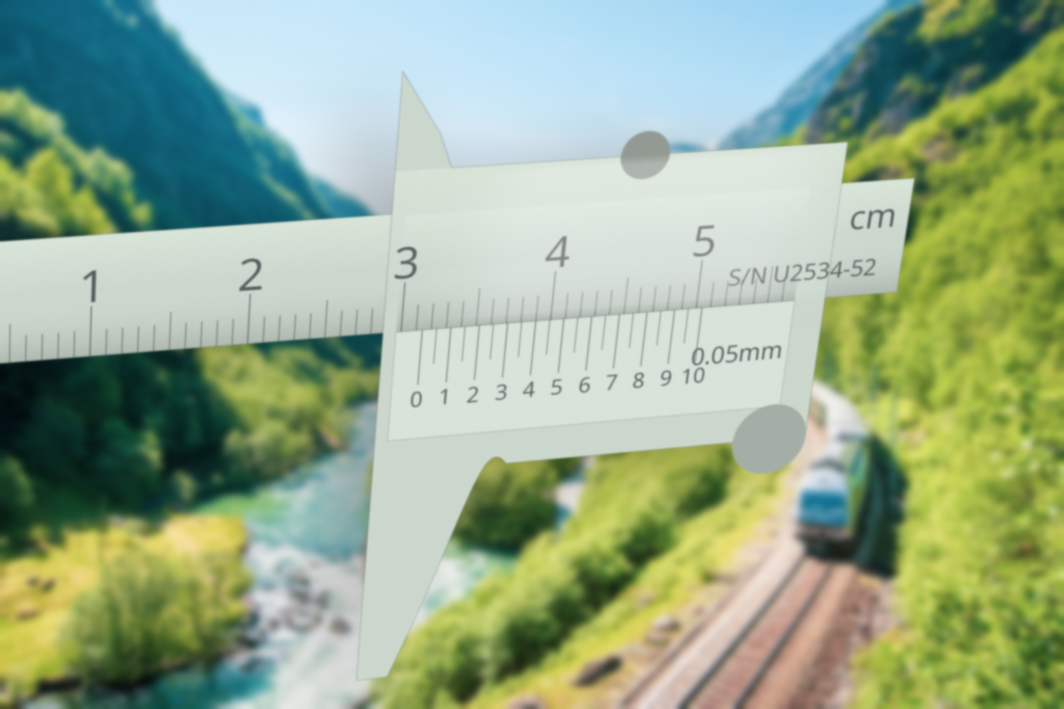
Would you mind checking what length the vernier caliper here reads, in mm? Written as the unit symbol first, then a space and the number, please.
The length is mm 31.4
